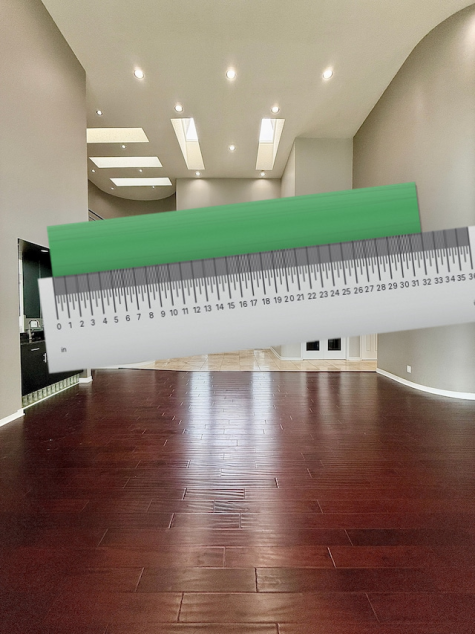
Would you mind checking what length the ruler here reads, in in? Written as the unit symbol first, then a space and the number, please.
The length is in 32
